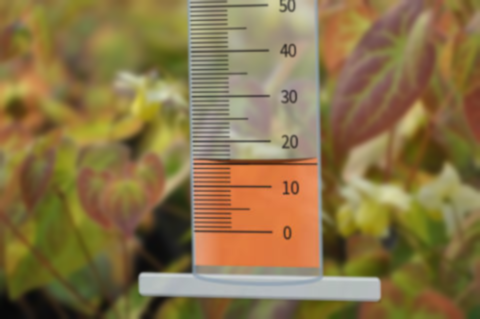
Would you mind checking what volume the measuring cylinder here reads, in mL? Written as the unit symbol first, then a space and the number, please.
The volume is mL 15
